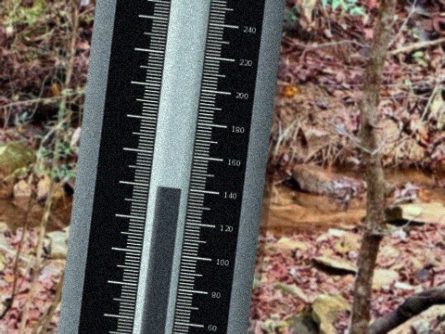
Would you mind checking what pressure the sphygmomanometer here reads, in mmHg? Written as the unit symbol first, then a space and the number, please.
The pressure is mmHg 140
